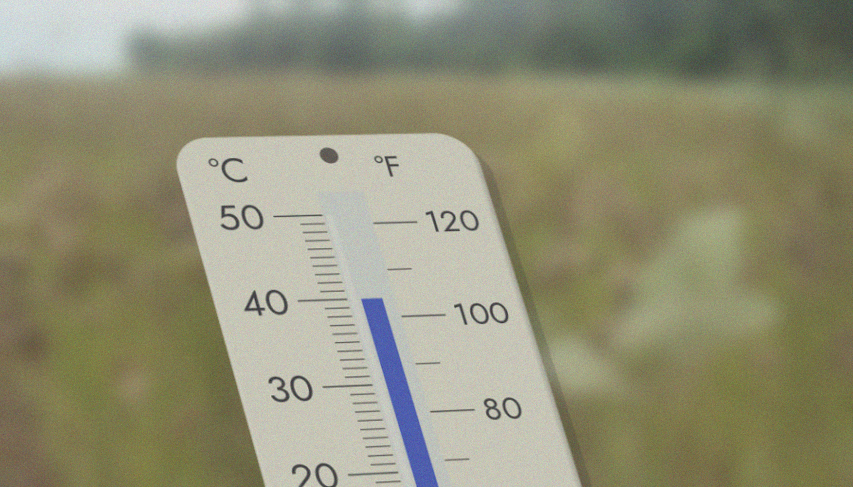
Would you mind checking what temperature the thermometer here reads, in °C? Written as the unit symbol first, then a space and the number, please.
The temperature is °C 40
